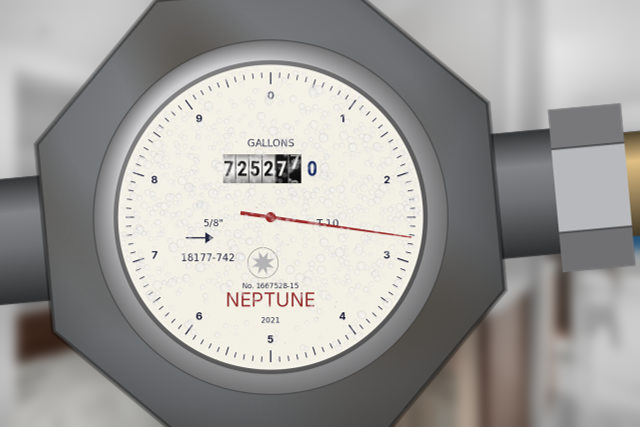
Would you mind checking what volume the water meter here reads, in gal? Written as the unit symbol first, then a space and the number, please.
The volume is gal 7252772.7
